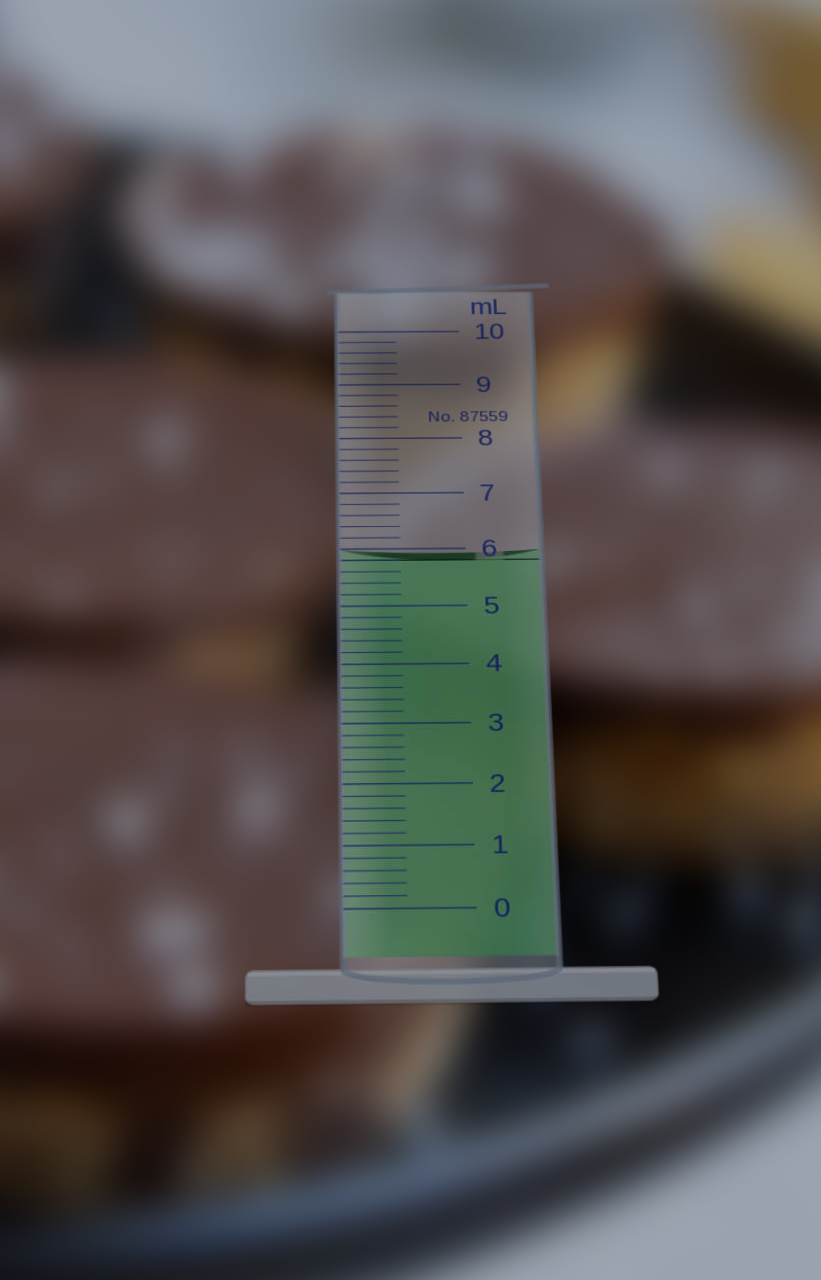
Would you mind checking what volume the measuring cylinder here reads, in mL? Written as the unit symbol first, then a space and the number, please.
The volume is mL 5.8
